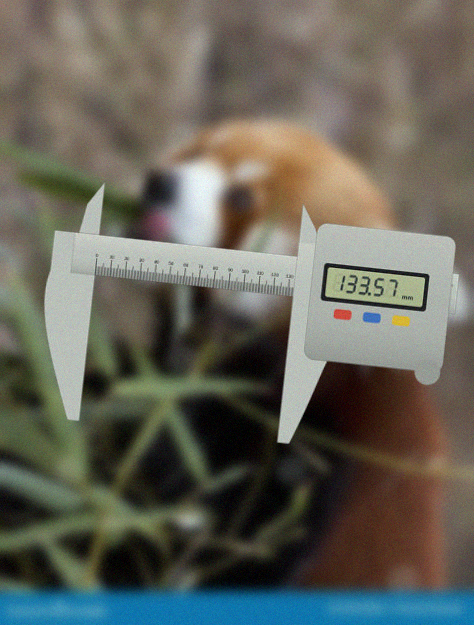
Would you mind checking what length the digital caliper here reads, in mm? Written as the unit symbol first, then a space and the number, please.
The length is mm 133.57
